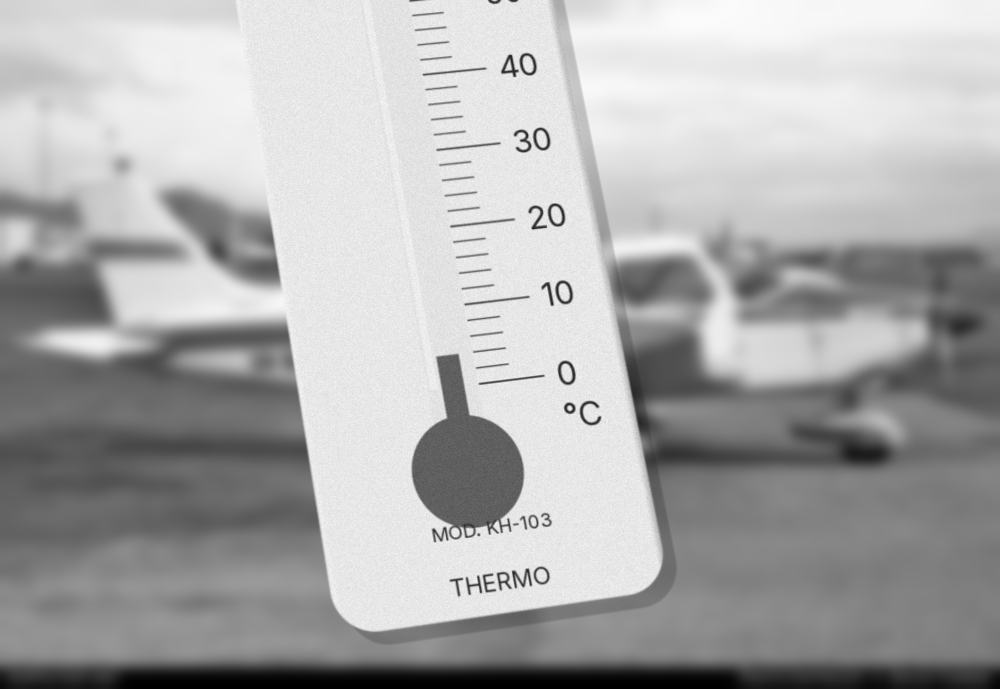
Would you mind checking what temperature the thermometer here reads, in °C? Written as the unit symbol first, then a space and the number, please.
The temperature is °C 4
